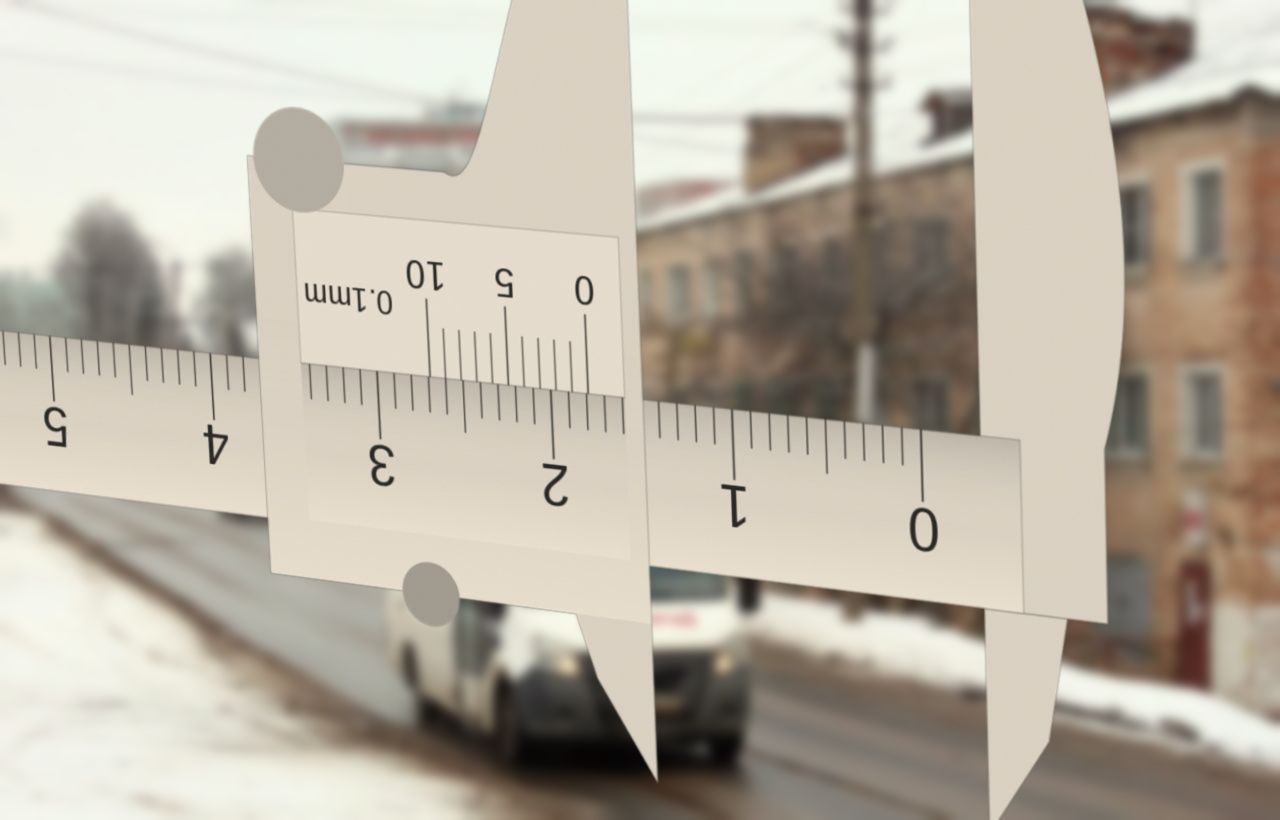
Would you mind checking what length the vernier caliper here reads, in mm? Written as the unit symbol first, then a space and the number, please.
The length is mm 17.9
